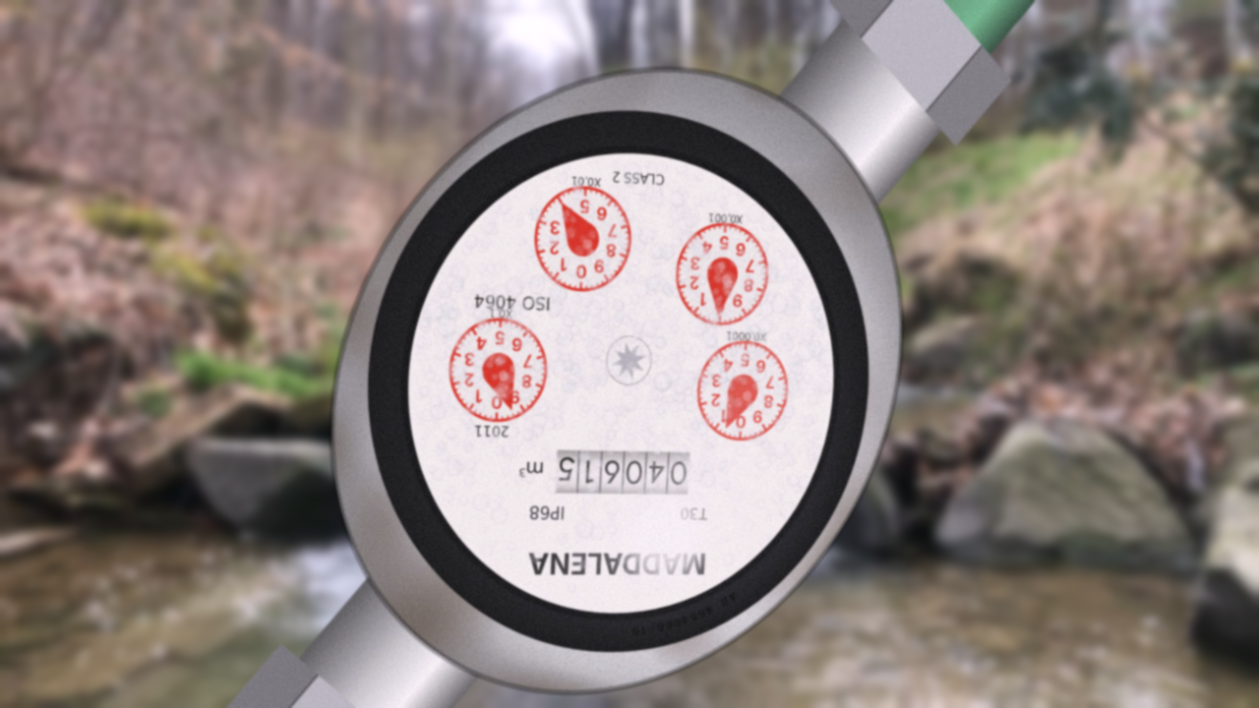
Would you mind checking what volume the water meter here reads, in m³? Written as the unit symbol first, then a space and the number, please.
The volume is m³ 40614.9400
